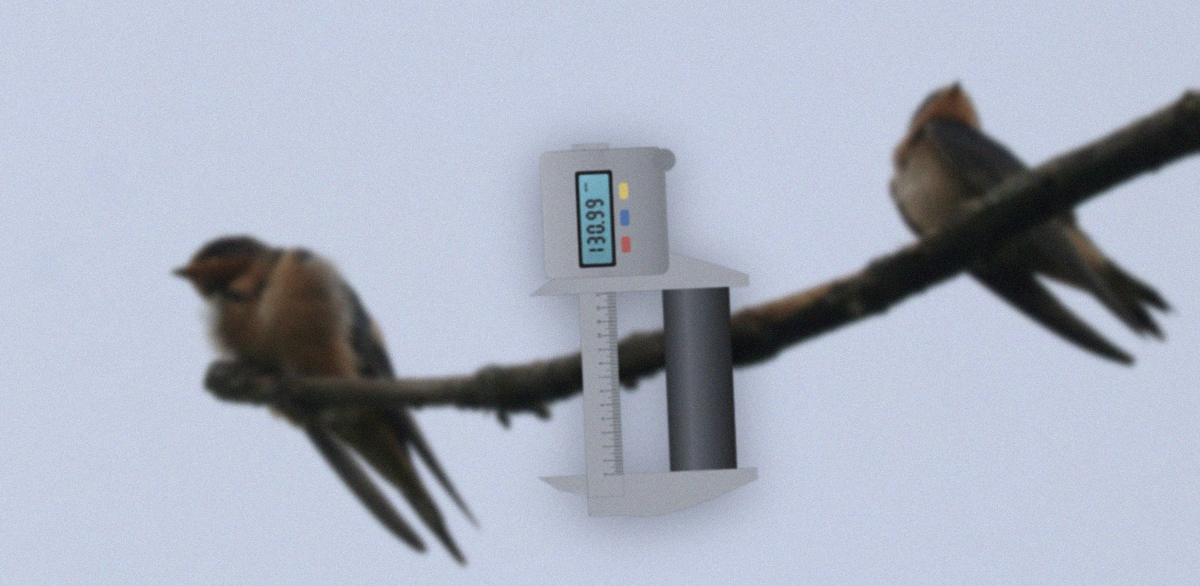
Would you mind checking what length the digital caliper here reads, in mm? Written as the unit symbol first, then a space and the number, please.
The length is mm 130.99
